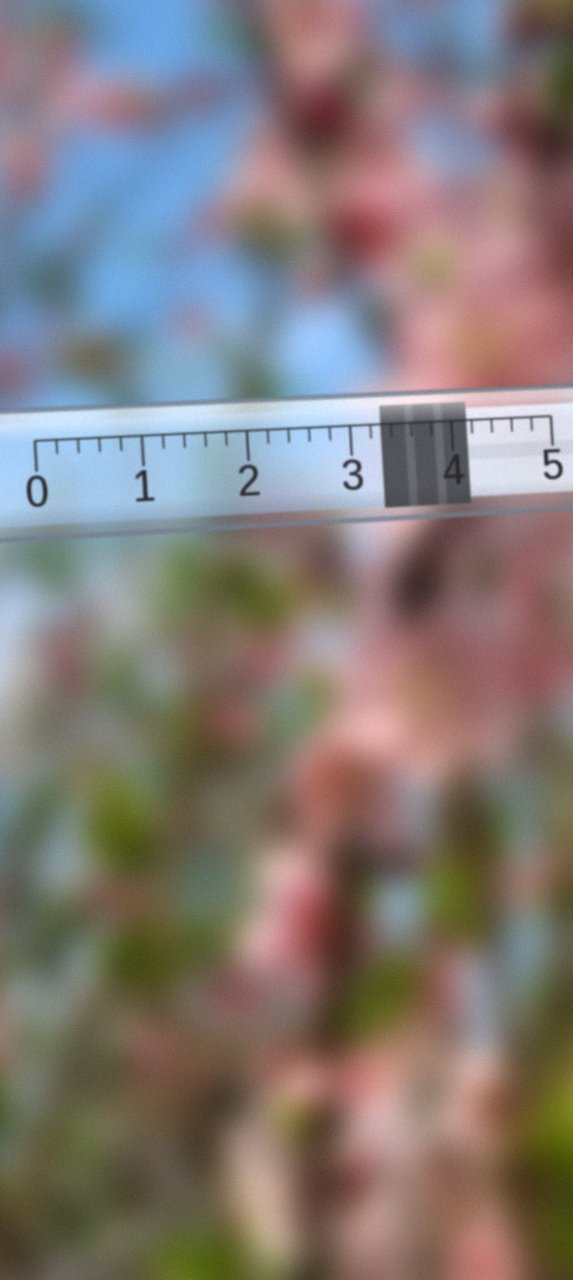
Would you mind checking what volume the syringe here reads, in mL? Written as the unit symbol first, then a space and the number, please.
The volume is mL 3.3
